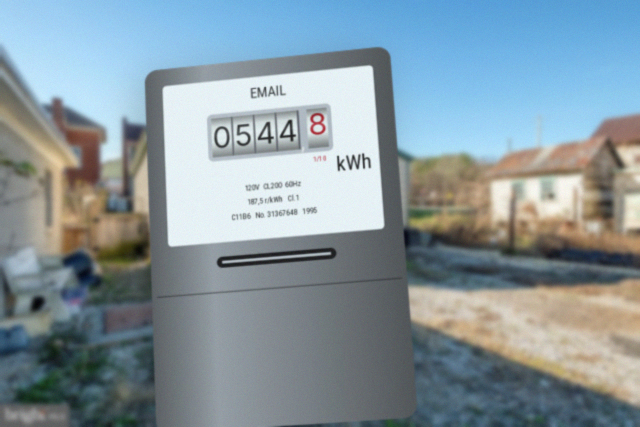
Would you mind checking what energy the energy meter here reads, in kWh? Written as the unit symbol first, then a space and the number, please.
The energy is kWh 544.8
